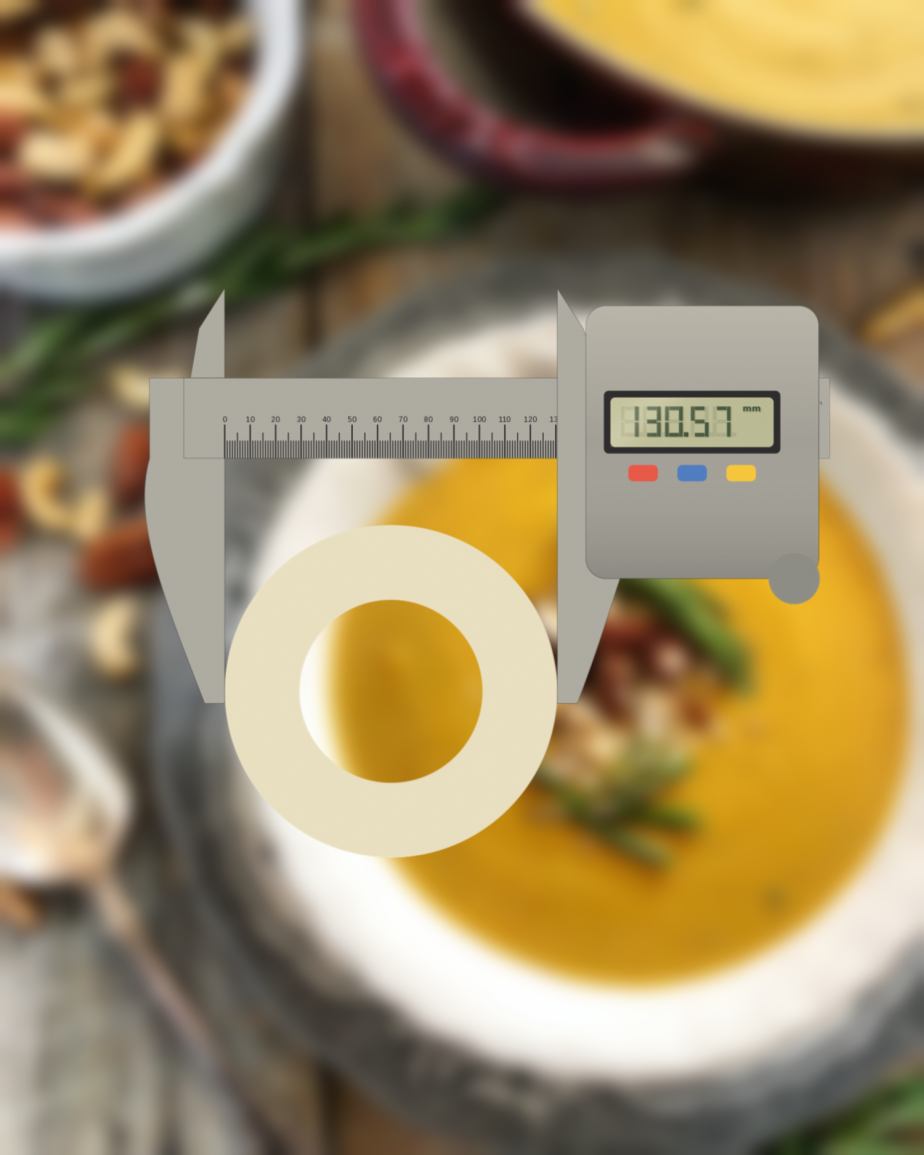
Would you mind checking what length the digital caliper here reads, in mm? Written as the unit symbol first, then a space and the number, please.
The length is mm 130.57
